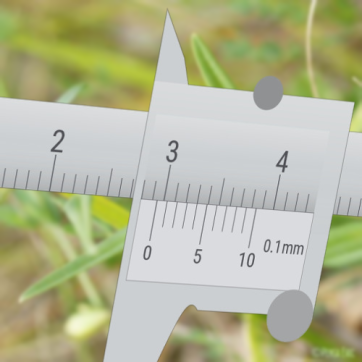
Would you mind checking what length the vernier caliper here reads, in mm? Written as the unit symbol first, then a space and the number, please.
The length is mm 29.4
